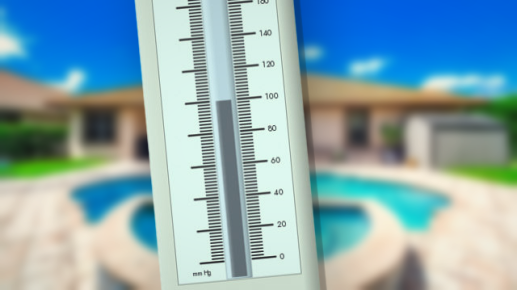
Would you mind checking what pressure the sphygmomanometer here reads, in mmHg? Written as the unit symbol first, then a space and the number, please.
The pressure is mmHg 100
